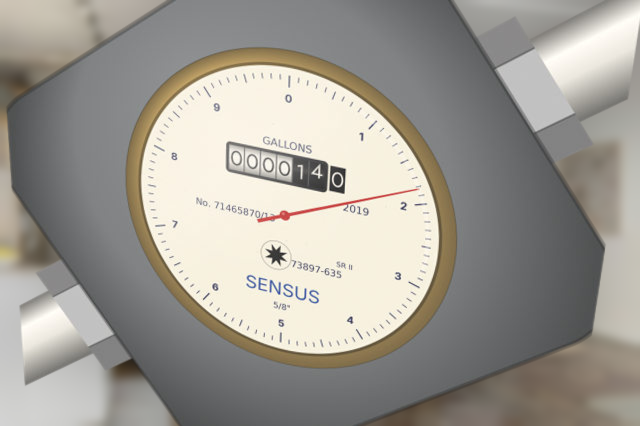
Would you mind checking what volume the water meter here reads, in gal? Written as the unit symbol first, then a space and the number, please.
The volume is gal 141.8
